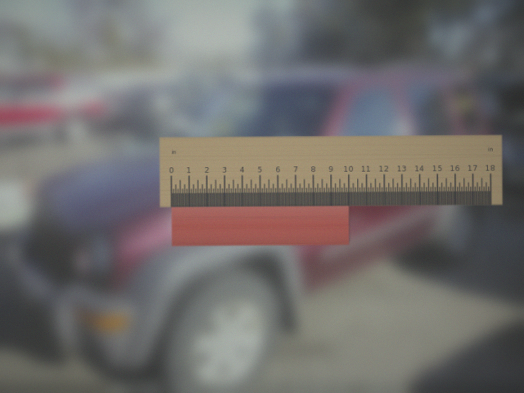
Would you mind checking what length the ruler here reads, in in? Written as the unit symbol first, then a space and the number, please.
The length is in 10
